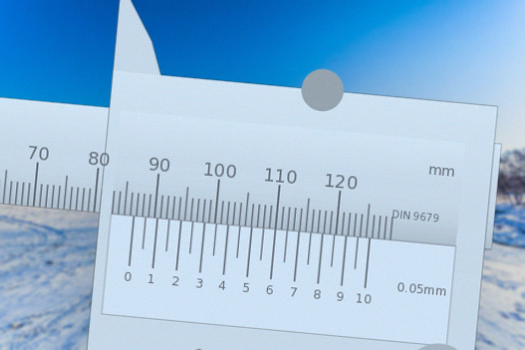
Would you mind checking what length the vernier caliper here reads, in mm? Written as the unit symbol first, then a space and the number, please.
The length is mm 86.6
